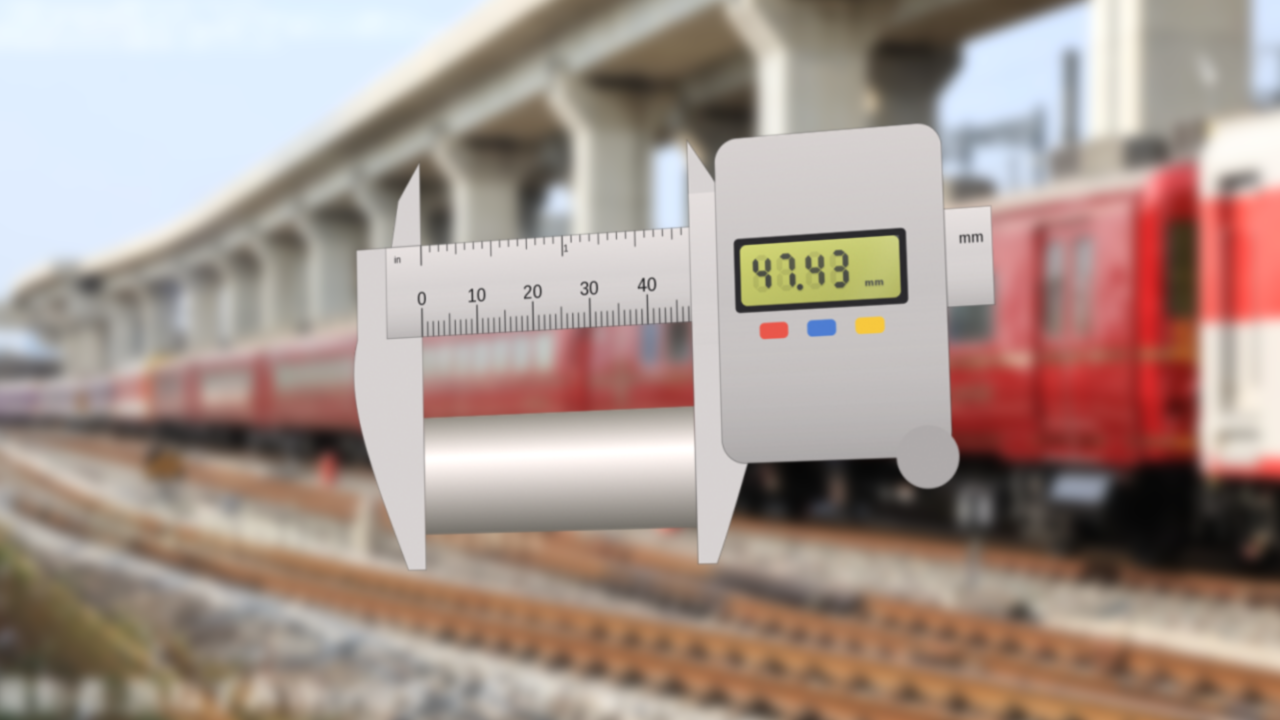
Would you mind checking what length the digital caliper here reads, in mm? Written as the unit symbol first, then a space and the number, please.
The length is mm 47.43
